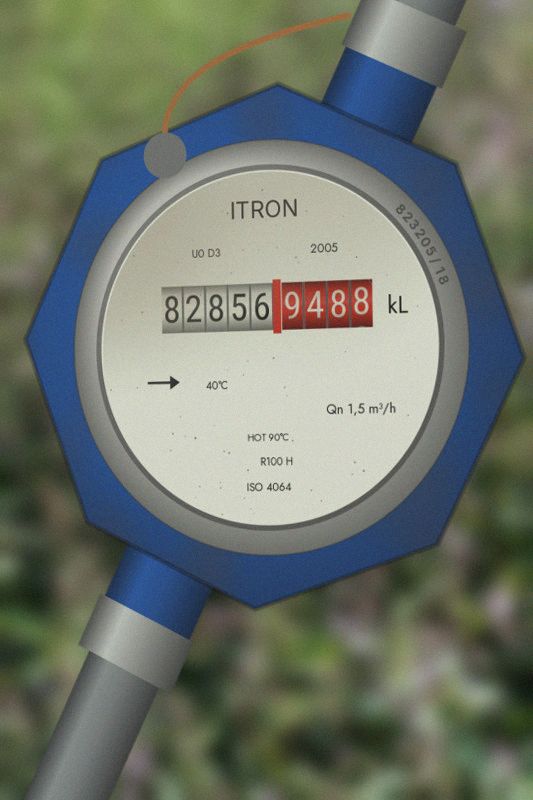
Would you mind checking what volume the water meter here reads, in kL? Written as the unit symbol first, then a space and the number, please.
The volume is kL 82856.9488
